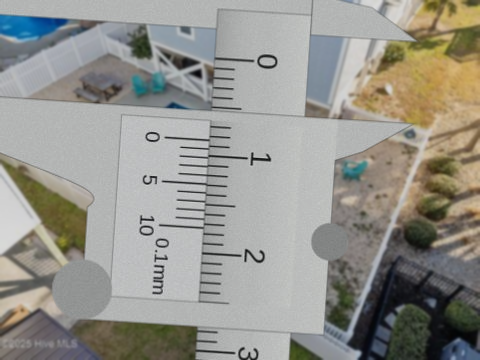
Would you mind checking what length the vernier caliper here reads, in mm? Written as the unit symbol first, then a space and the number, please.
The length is mm 8.4
